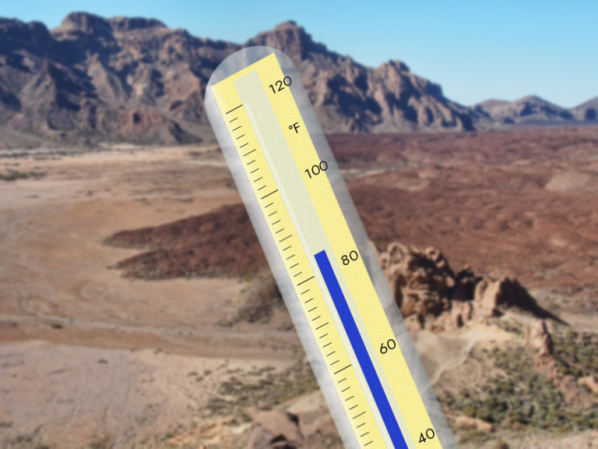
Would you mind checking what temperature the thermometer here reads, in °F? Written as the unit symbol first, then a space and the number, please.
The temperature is °F 84
